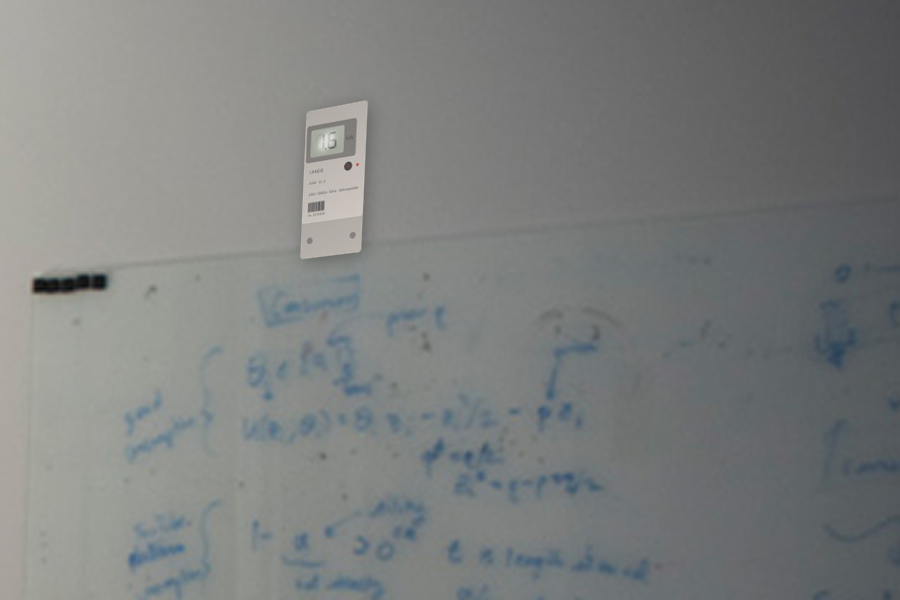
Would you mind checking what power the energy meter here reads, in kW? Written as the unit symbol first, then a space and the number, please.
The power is kW 1.6
